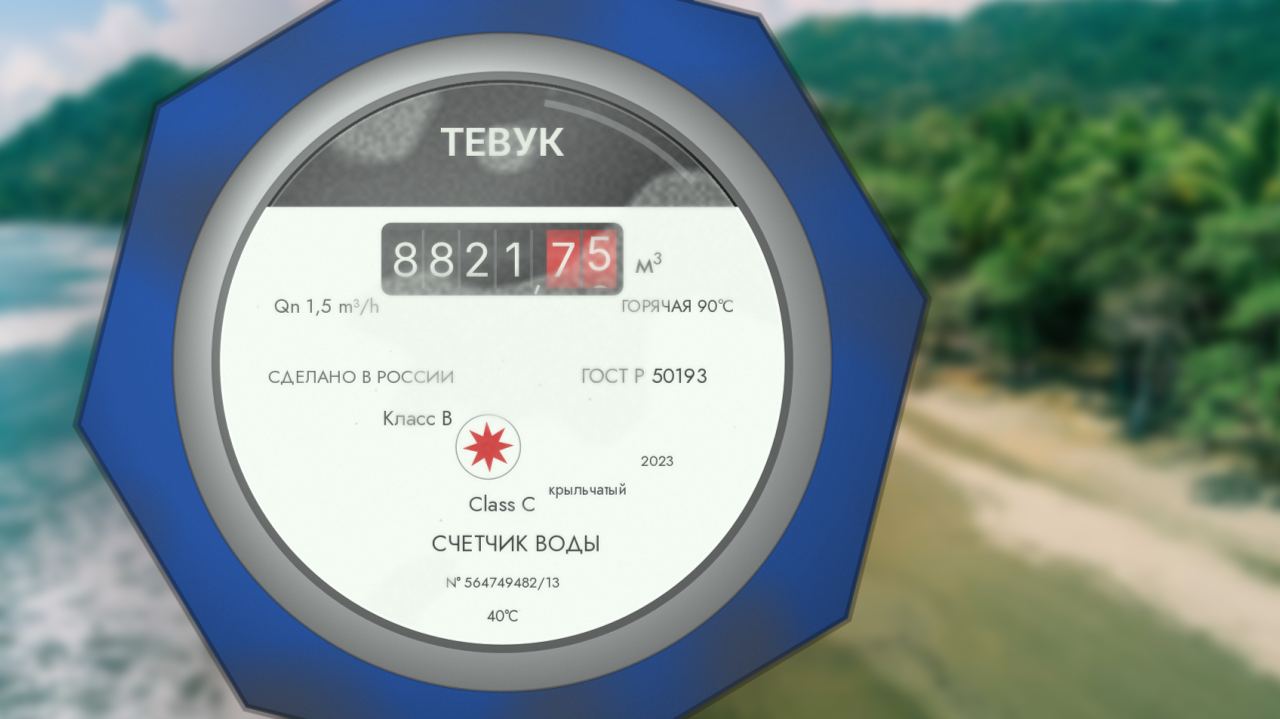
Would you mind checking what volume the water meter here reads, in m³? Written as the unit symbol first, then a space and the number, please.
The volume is m³ 8821.75
